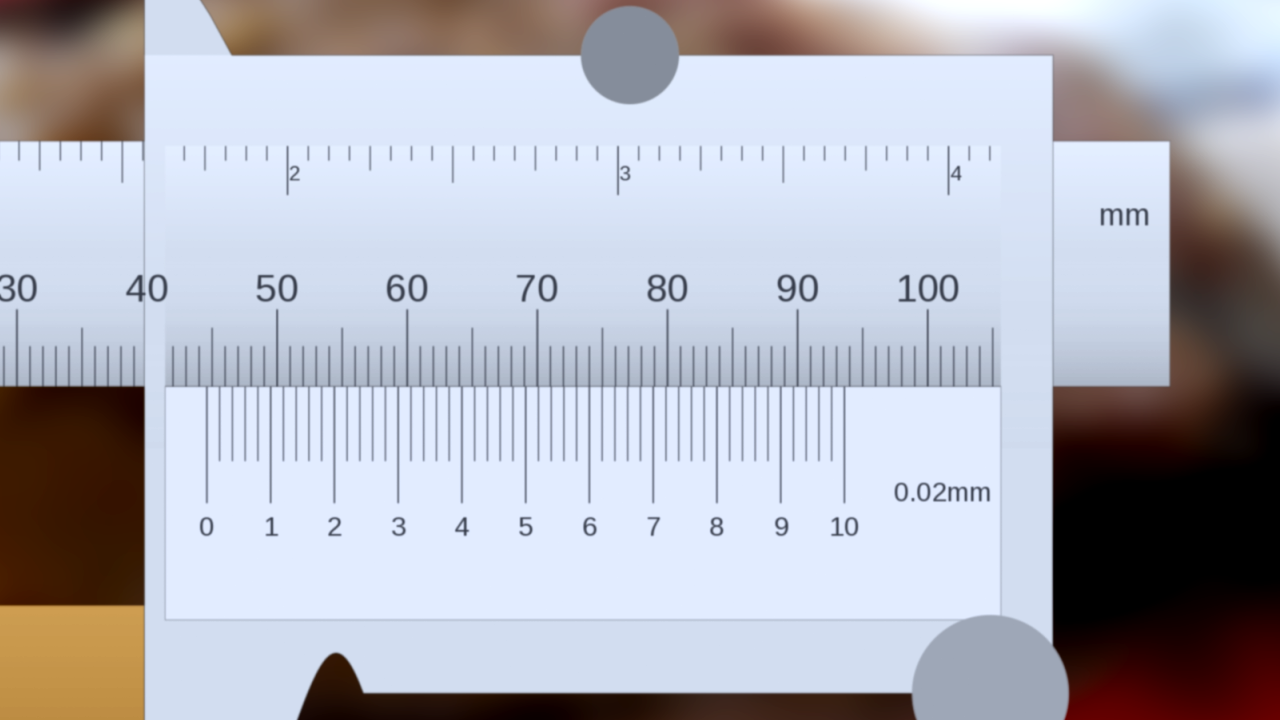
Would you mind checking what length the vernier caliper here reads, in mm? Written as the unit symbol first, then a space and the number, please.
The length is mm 44.6
